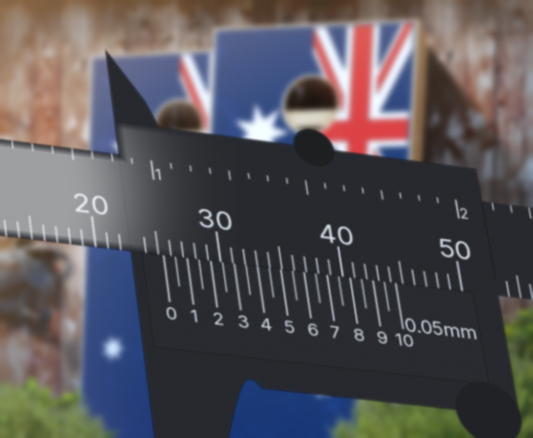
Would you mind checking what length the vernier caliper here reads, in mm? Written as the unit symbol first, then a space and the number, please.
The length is mm 25.4
